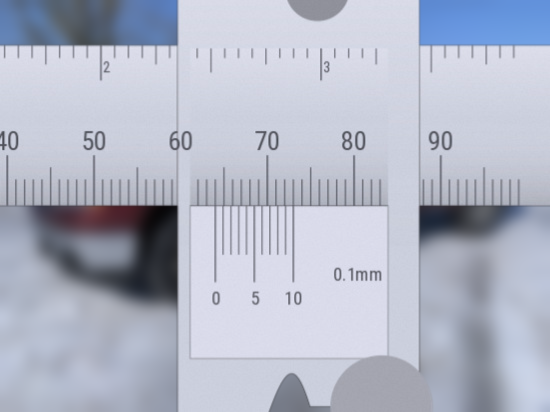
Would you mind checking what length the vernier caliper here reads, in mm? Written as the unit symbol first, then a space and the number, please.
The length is mm 64.0
